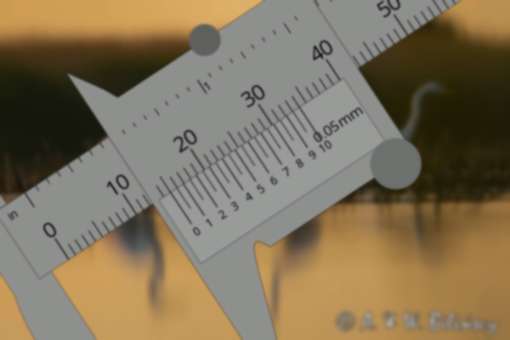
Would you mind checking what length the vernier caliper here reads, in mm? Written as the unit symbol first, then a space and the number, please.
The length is mm 15.0
